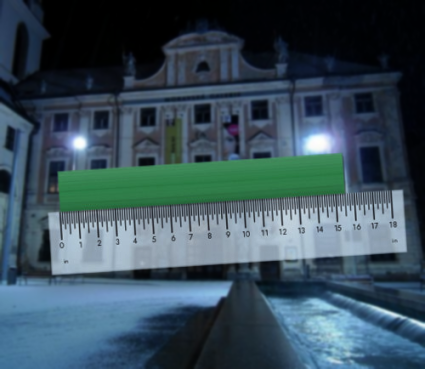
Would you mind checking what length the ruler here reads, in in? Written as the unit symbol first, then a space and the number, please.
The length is in 15.5
